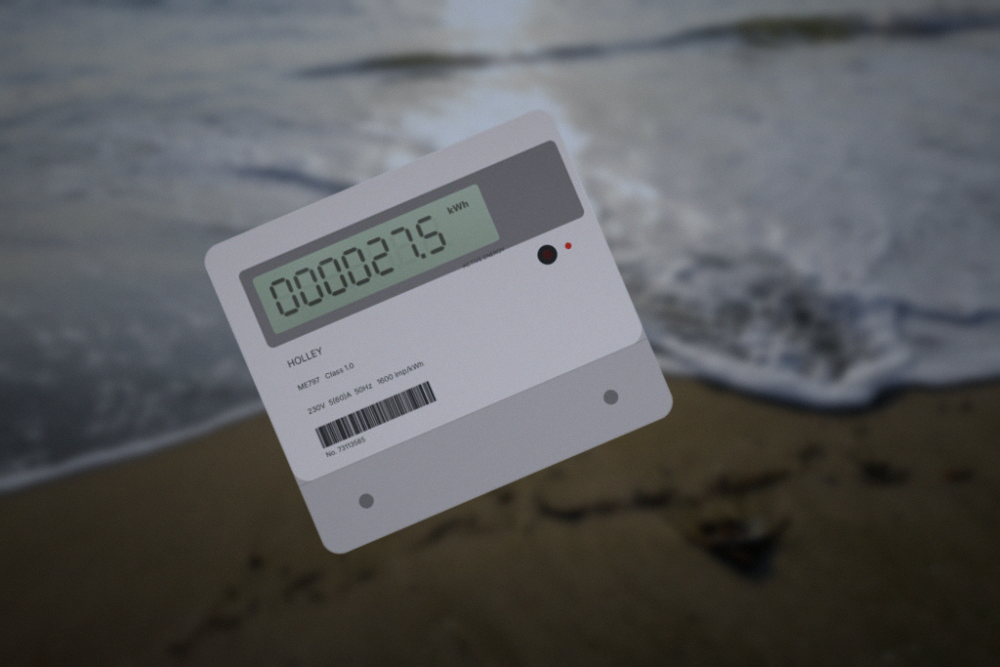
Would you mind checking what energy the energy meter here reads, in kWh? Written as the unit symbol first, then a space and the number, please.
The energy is kWh 27.5
